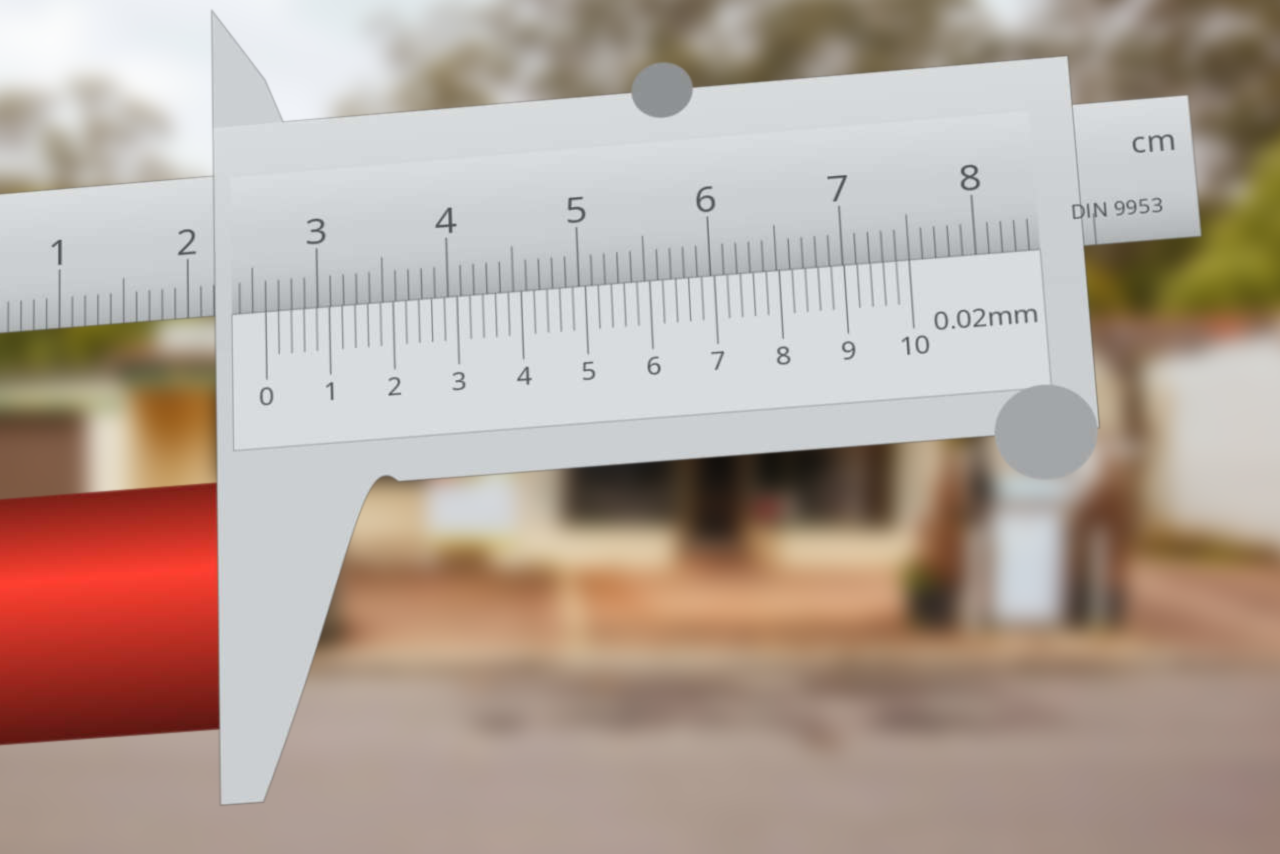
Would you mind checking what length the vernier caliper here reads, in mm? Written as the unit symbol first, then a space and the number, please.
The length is mm 26.0
